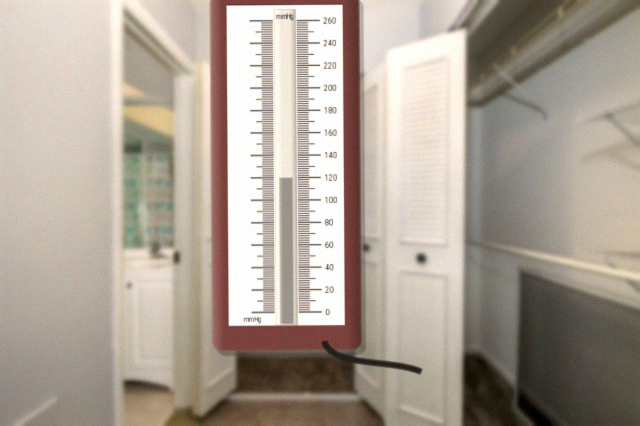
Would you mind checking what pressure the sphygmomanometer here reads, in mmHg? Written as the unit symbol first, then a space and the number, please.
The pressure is mmHg 120
